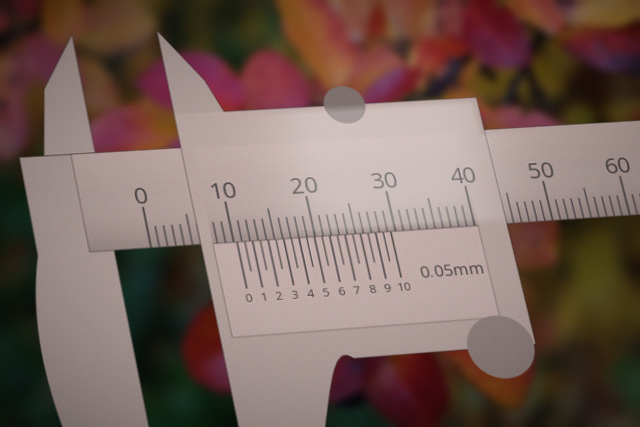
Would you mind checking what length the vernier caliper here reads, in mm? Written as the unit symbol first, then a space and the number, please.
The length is mm 10.4
